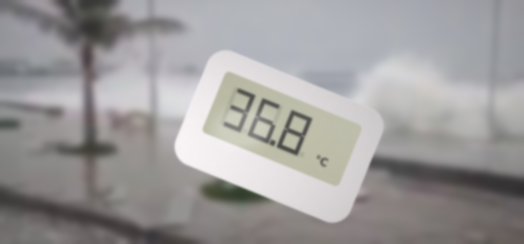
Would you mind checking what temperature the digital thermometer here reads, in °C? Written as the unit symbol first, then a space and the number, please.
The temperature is °C 36.8
